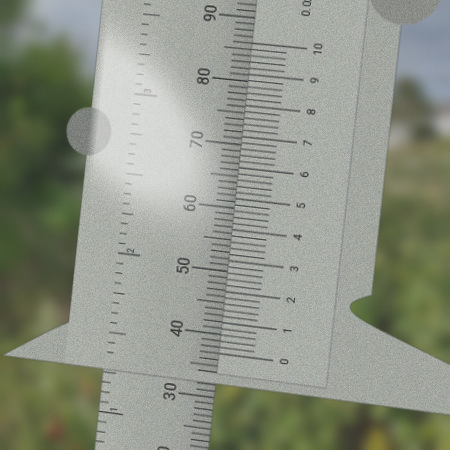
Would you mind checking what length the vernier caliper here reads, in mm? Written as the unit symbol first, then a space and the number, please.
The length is mm 37.0
